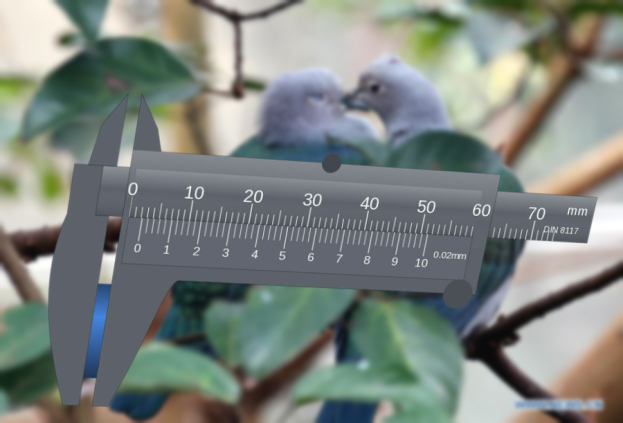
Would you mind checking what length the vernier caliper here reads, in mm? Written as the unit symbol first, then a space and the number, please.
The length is mm 2.2
